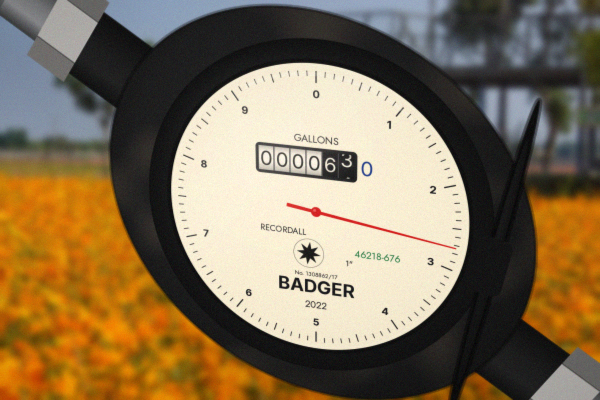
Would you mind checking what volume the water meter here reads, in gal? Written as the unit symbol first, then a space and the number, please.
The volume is gal 632.7
